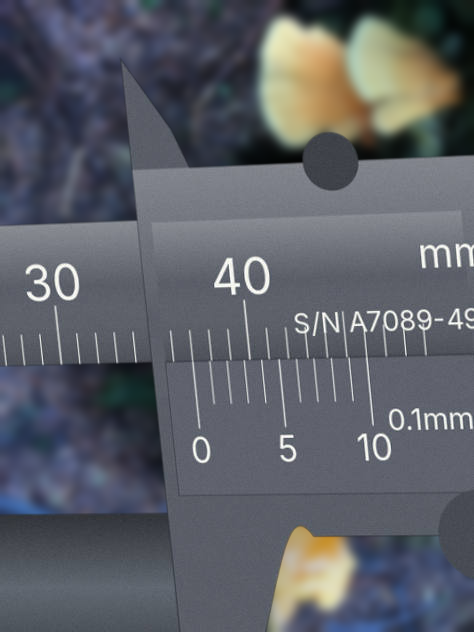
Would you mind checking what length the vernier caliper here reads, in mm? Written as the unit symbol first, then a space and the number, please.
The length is mm 37.0
